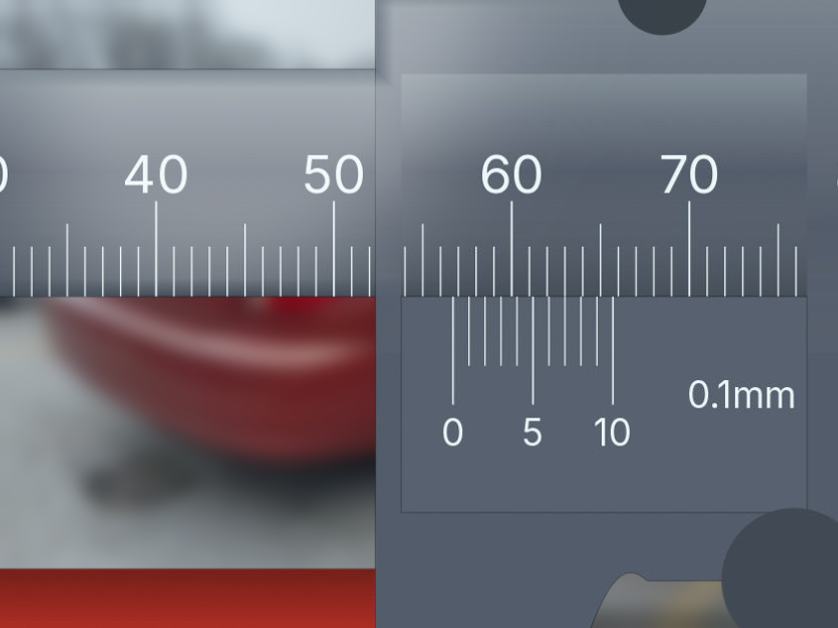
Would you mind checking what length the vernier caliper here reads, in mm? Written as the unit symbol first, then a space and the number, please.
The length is mm 56.7
